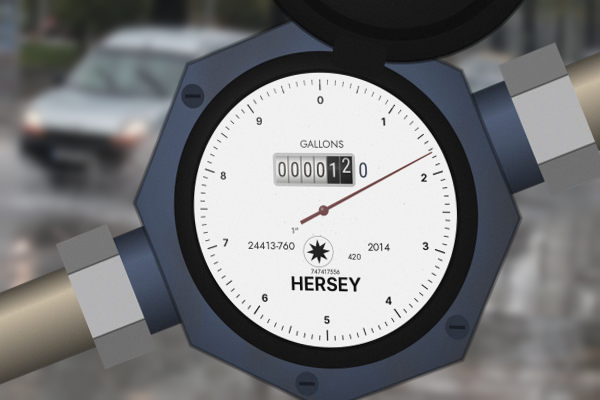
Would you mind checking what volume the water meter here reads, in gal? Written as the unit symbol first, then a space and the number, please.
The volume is gal 121.7
